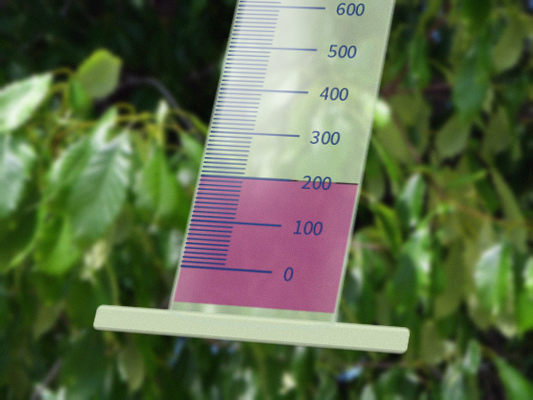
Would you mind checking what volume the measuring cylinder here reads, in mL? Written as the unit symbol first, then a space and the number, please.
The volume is mL 200
